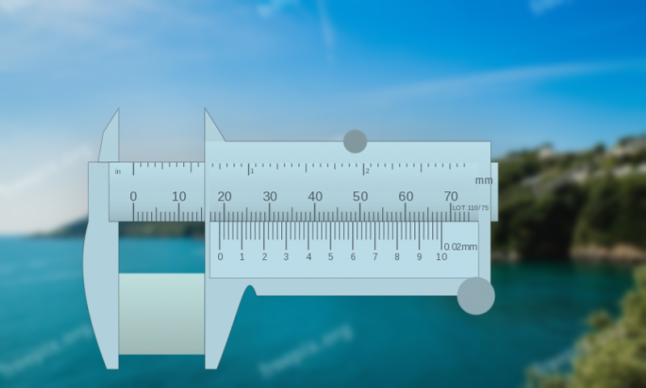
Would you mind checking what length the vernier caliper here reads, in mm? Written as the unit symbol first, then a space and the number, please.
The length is mm 19.0
